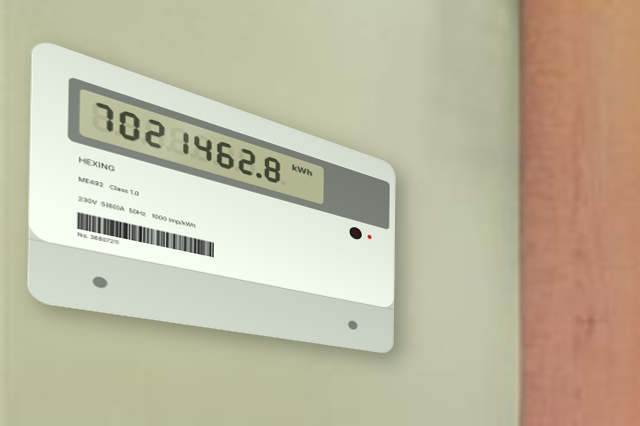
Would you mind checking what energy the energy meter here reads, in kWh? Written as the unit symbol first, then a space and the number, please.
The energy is kWh 7021462.8
